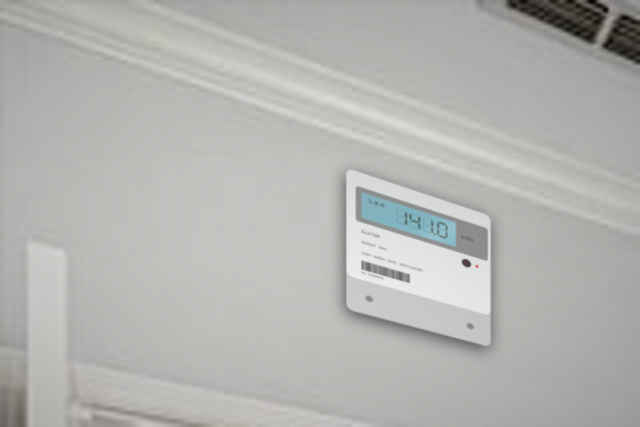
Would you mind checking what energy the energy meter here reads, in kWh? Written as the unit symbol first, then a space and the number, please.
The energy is kWh 141.0
